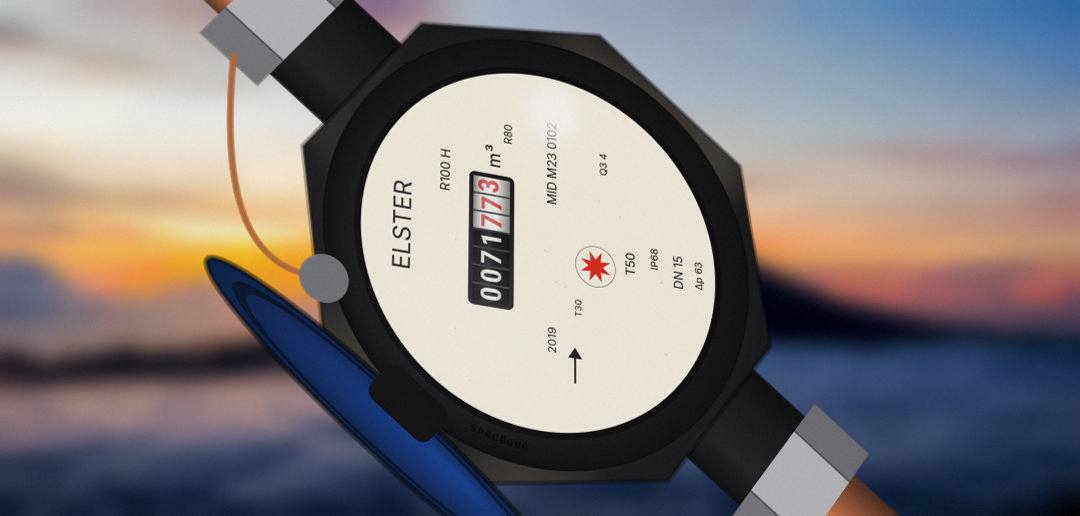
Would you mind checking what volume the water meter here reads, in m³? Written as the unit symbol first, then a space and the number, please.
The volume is m³ 71.773
